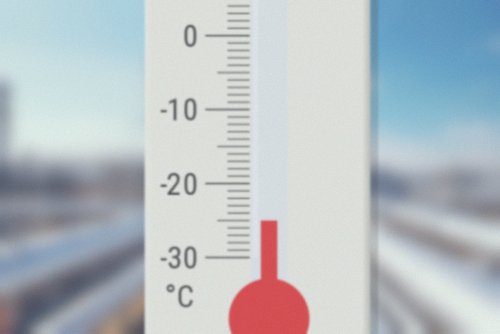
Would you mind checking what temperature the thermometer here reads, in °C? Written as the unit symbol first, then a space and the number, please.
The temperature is °C -25
